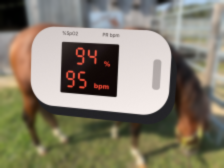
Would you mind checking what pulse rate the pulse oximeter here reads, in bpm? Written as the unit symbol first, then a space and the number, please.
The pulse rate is bpm 95
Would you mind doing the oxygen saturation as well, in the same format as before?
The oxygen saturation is % 94
